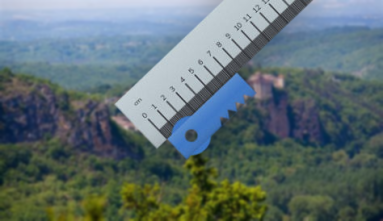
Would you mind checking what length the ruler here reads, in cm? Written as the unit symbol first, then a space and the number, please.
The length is cm 7.5
